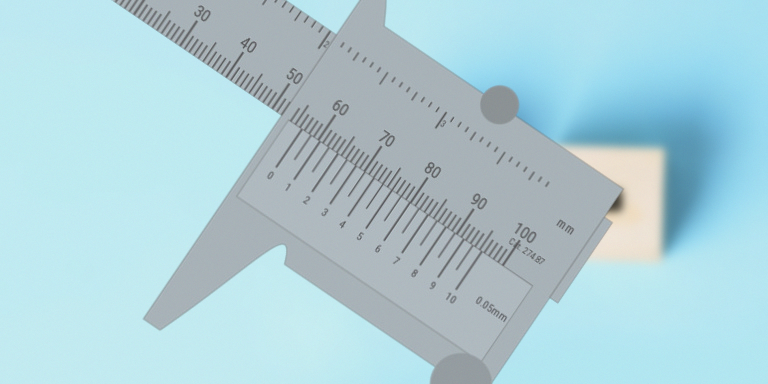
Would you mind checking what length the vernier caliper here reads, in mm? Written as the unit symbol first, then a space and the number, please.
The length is mm 56.5
